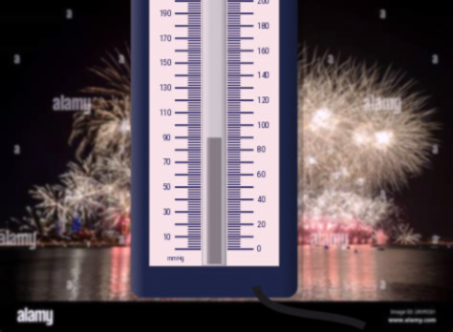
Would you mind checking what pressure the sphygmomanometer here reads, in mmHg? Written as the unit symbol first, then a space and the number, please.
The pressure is mmHg 90
